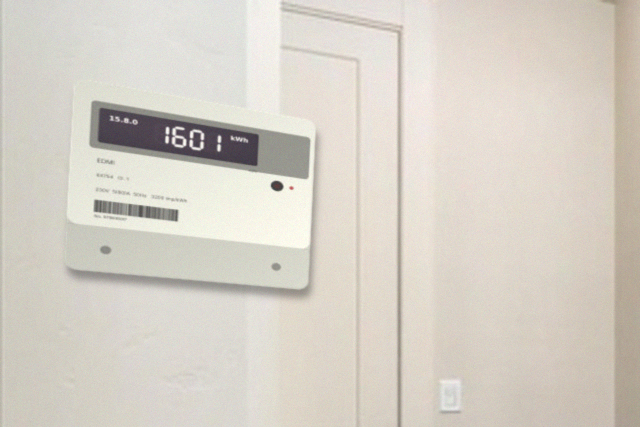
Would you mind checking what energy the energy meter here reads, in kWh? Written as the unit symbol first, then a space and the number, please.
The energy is kWh 1601
